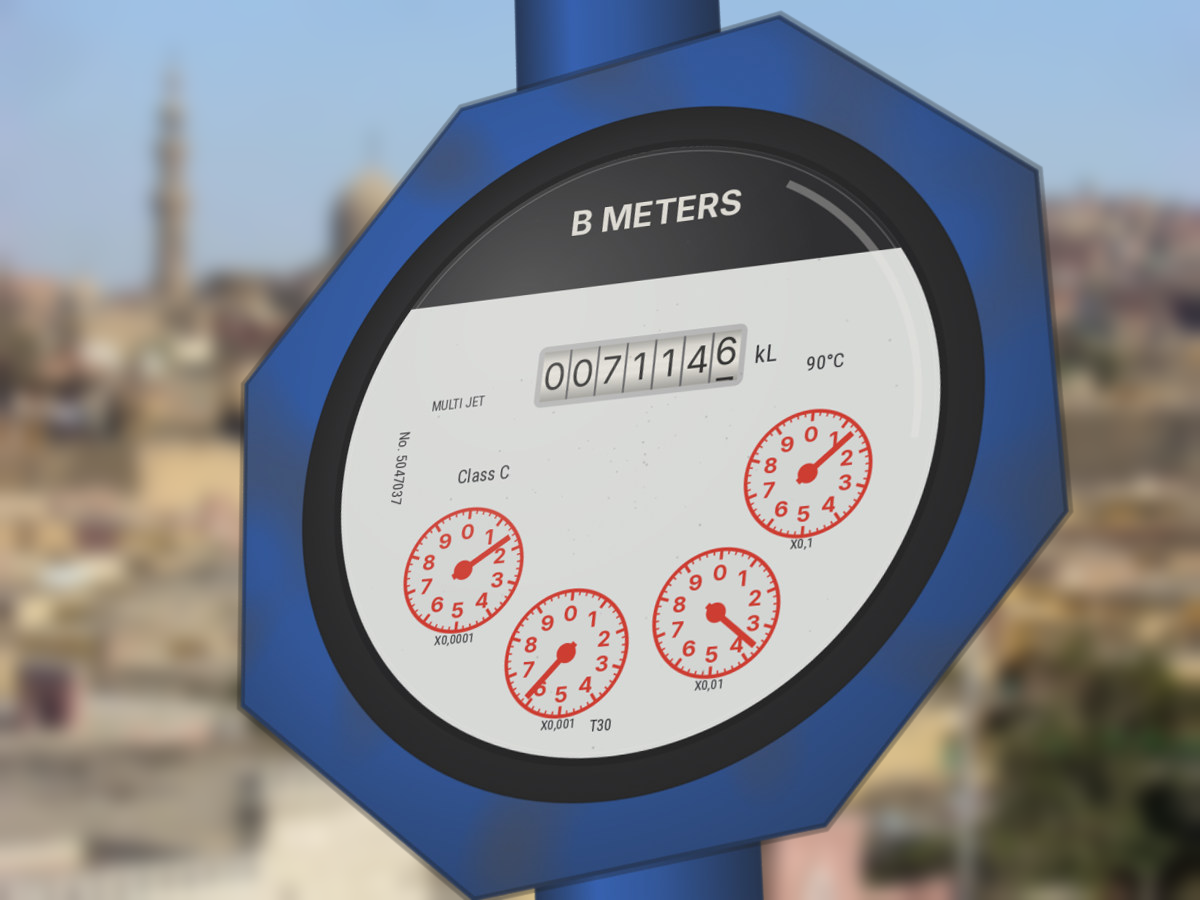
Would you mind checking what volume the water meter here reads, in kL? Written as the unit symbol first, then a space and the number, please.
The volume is kL 71146.1361
